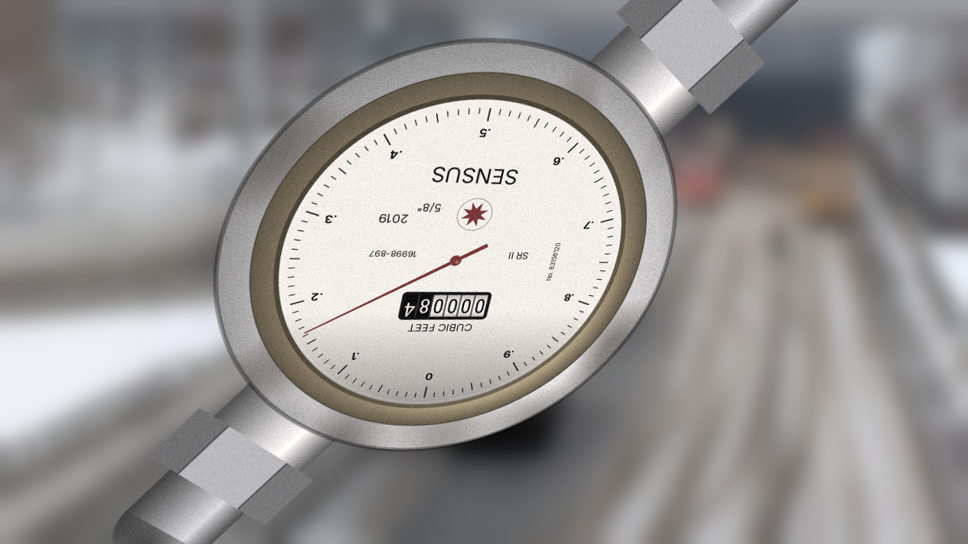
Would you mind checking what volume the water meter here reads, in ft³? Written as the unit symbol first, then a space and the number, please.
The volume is ft³ 84.16
